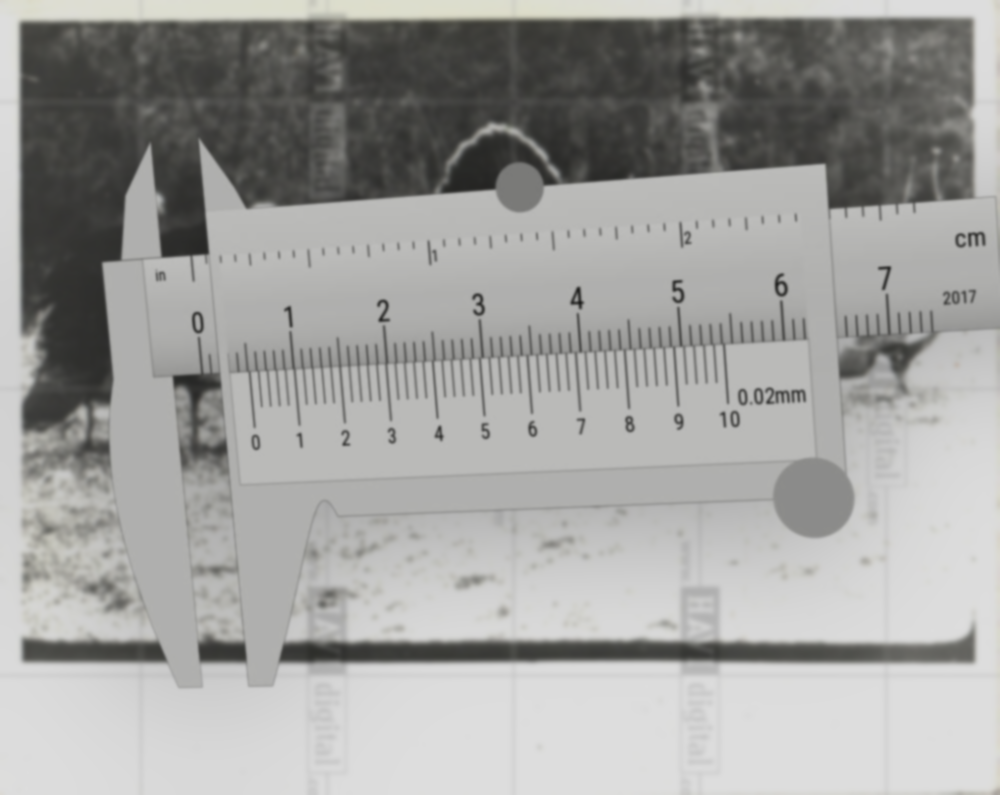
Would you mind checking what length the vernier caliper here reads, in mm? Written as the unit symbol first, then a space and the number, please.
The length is mm 5.2
